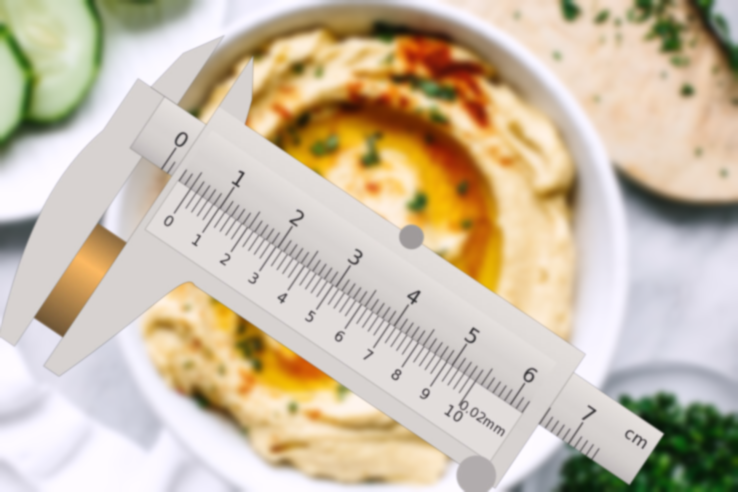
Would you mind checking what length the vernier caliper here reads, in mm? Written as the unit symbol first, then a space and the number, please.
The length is mm 5.0
